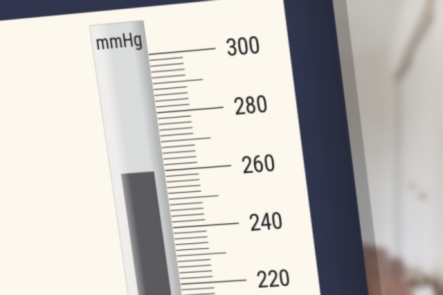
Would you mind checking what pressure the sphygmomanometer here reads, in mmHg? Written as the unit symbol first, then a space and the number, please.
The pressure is mmHg 260
